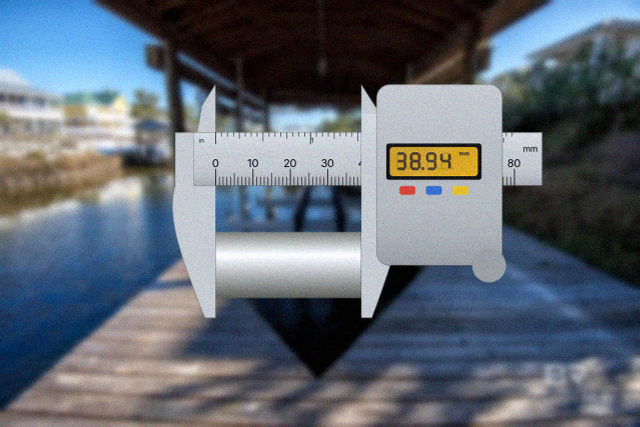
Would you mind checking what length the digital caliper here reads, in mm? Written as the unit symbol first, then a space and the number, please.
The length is mm 38.94
